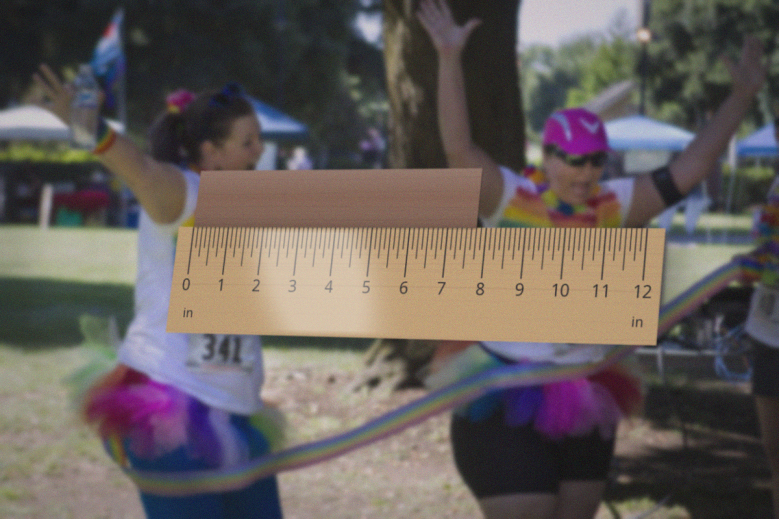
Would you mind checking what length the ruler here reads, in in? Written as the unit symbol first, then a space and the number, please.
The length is in 7.75
